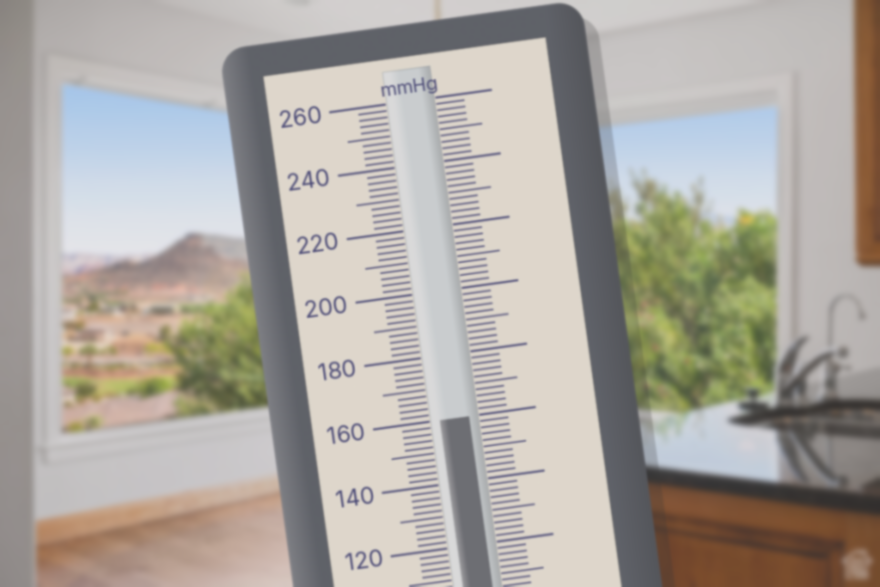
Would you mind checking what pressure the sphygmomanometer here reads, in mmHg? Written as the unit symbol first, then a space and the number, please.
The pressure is mmHg 160
